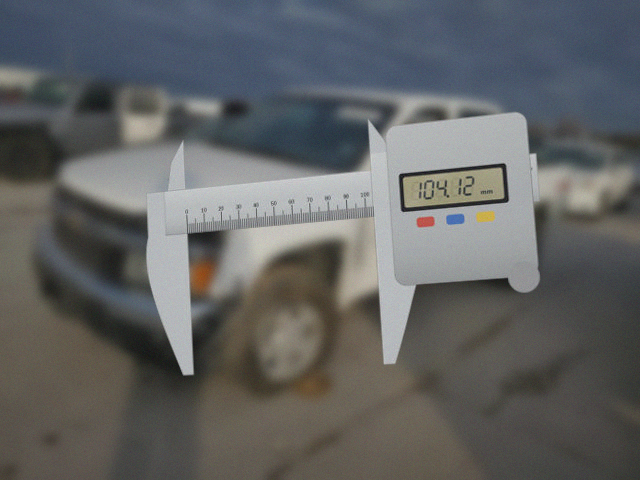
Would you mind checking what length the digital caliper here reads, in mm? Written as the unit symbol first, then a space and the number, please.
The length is mm 104.12
